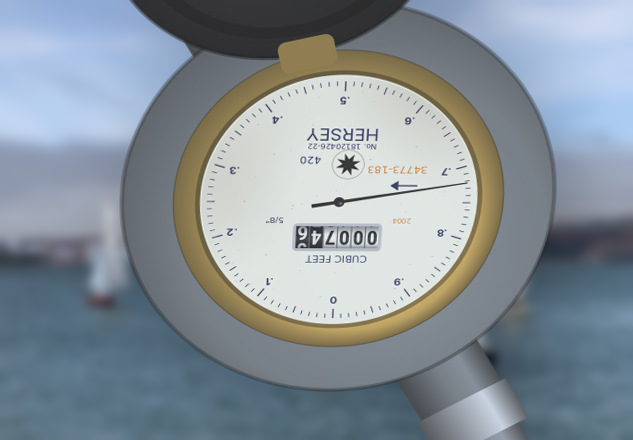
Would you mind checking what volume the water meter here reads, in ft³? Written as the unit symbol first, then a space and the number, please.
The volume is ft³ 745.72
